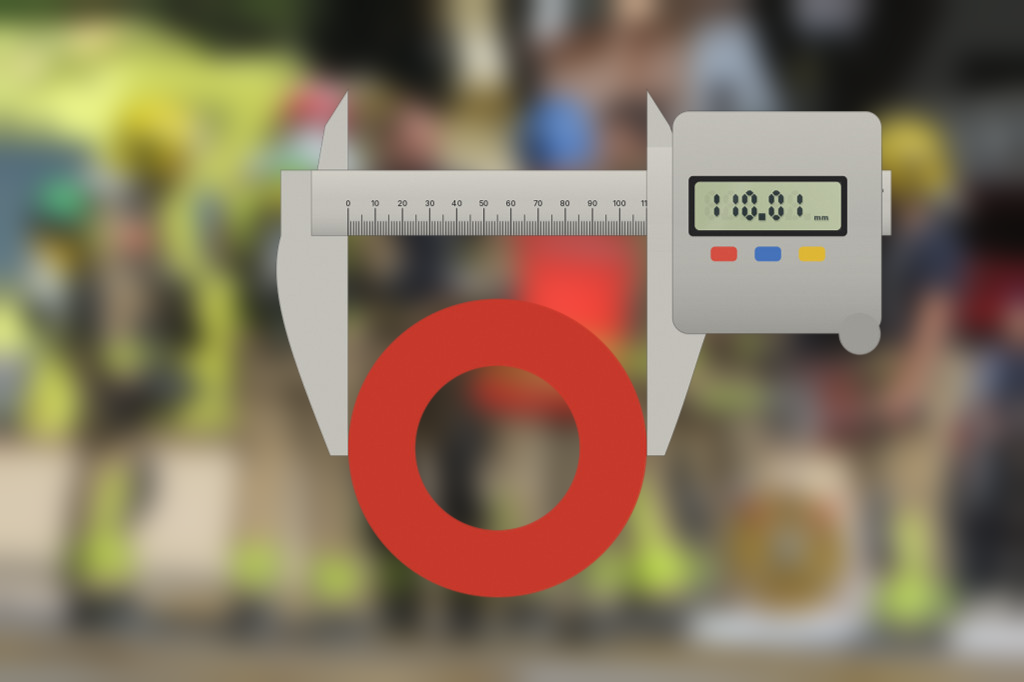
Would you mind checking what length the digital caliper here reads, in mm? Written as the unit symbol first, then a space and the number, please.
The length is mm 110.01
